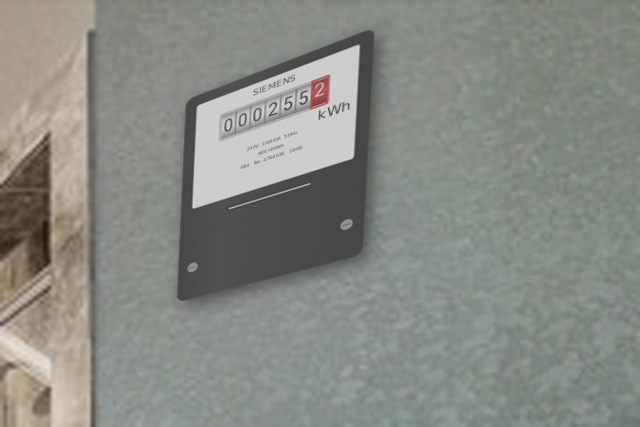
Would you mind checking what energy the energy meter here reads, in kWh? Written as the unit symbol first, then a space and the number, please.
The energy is kWh 255.2
